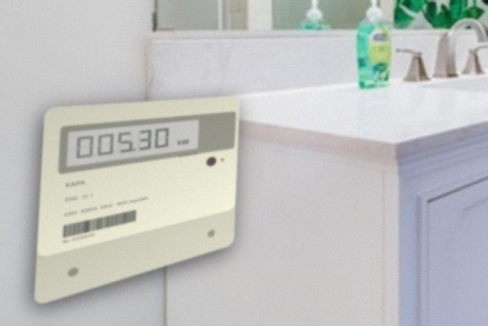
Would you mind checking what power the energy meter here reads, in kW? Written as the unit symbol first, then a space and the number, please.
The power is kW 5.30
